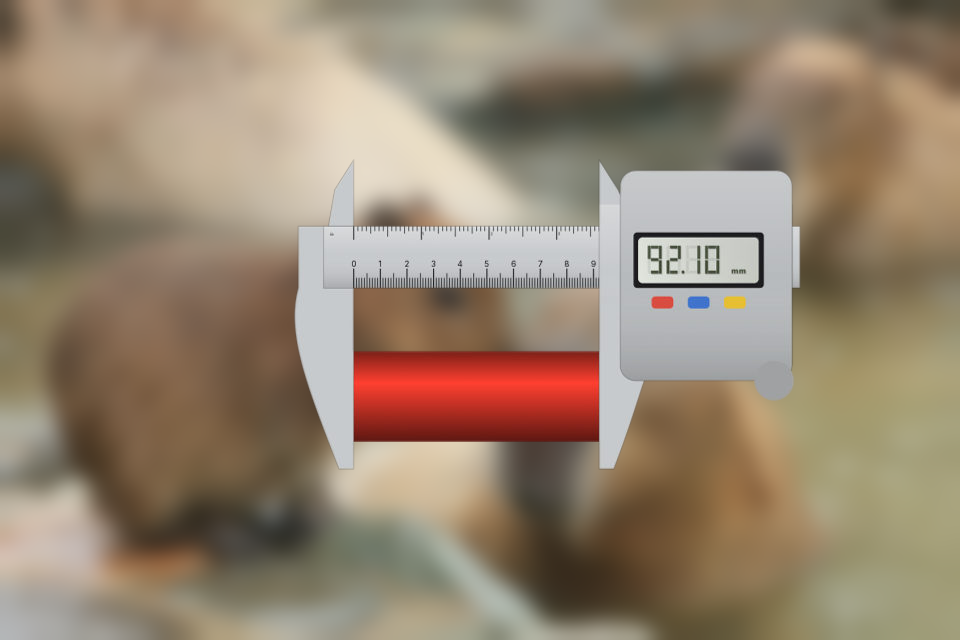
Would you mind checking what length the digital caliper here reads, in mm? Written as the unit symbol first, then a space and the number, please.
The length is mm 92.10
